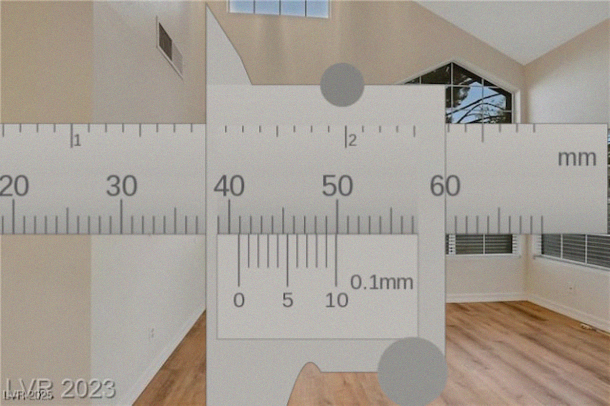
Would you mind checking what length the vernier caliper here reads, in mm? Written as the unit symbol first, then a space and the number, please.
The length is mm 40.9
